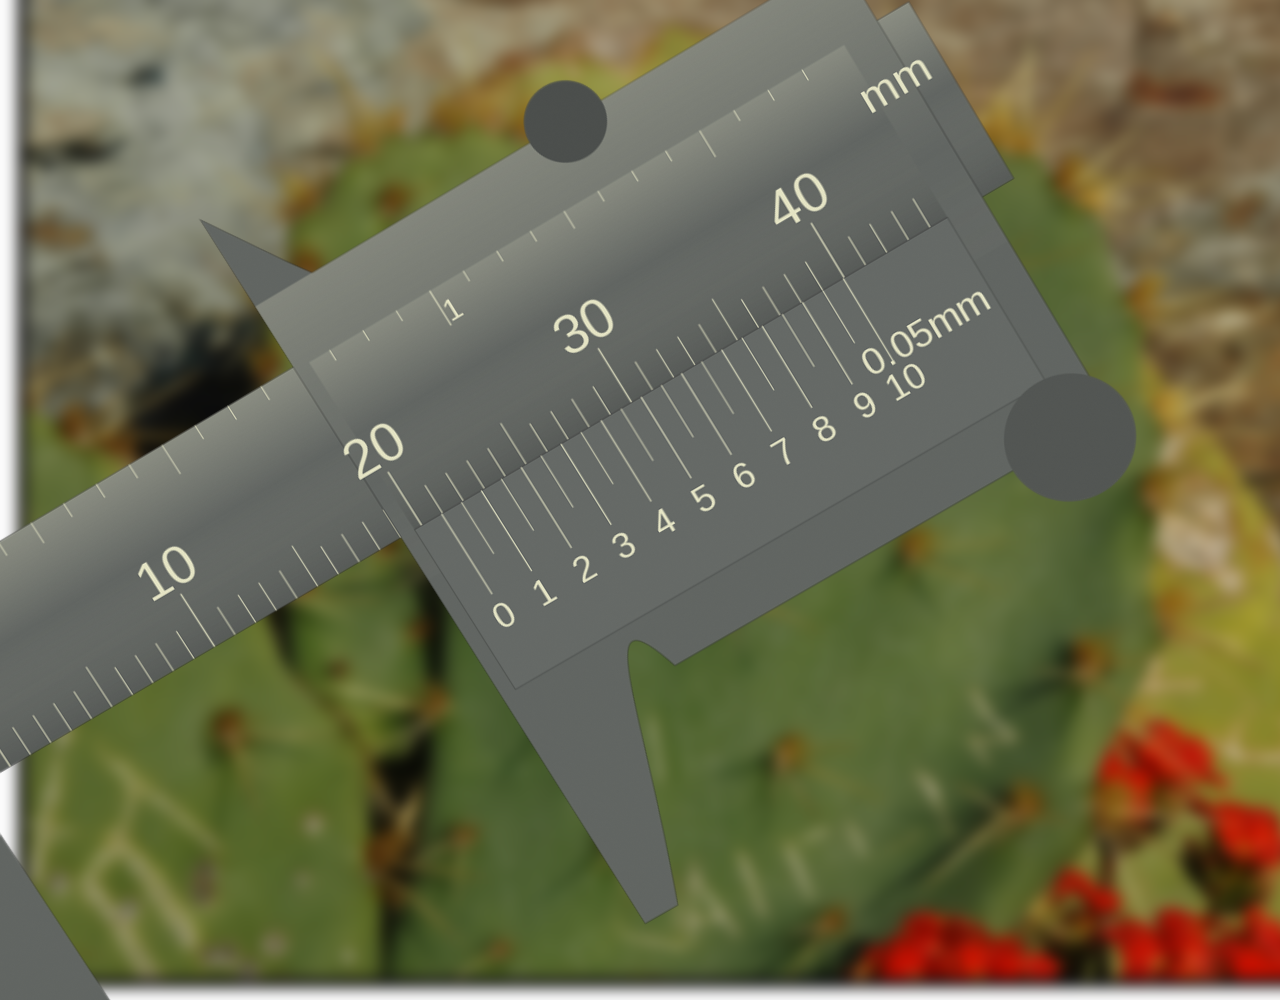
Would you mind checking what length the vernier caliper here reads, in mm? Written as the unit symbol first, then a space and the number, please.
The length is mm 20.95
